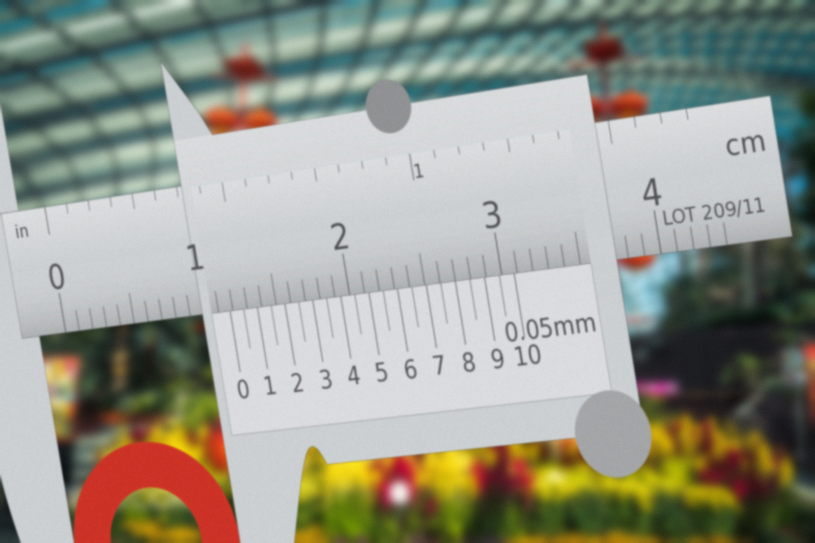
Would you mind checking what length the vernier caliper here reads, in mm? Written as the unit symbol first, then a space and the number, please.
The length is mm 11.8
